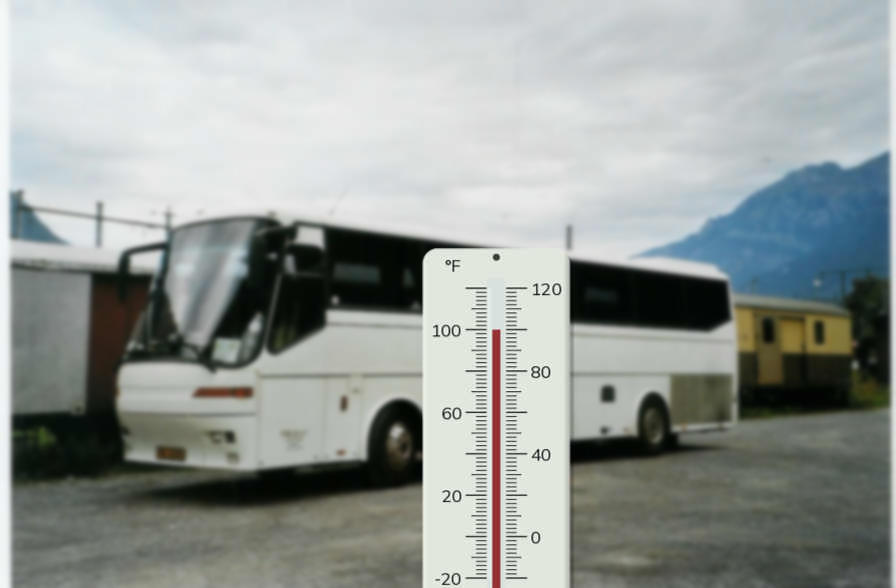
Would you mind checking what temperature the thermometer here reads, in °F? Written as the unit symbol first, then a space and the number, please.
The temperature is °F 100
